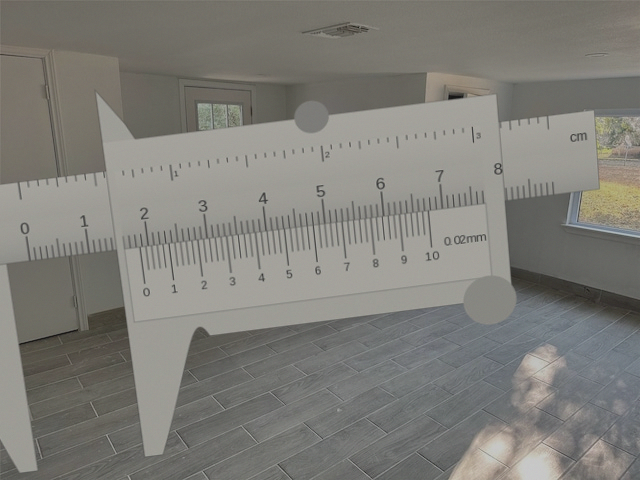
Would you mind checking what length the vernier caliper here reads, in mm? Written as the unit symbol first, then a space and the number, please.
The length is mm 18.6
